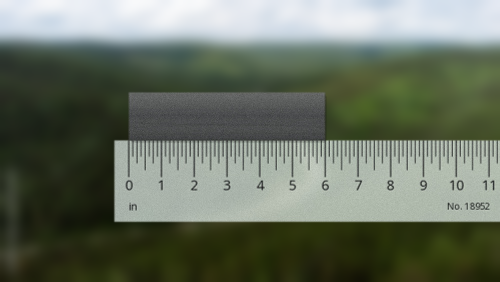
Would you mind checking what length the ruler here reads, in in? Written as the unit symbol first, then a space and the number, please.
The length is in 6
